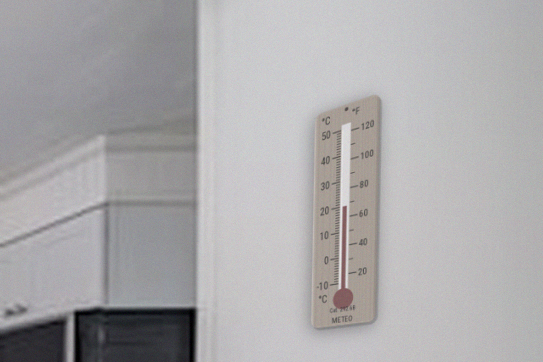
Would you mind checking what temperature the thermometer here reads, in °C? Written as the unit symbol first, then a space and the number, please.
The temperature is °C 20
